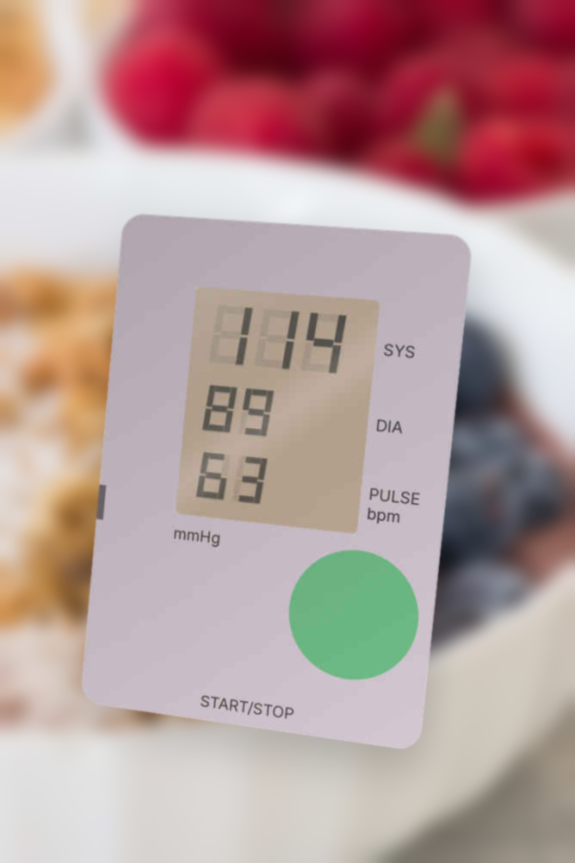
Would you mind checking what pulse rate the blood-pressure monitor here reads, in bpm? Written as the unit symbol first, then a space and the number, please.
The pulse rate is bpm 63
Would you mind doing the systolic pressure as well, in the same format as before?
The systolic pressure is mmHg 114
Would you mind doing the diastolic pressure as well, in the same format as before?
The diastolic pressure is mmHg 89
